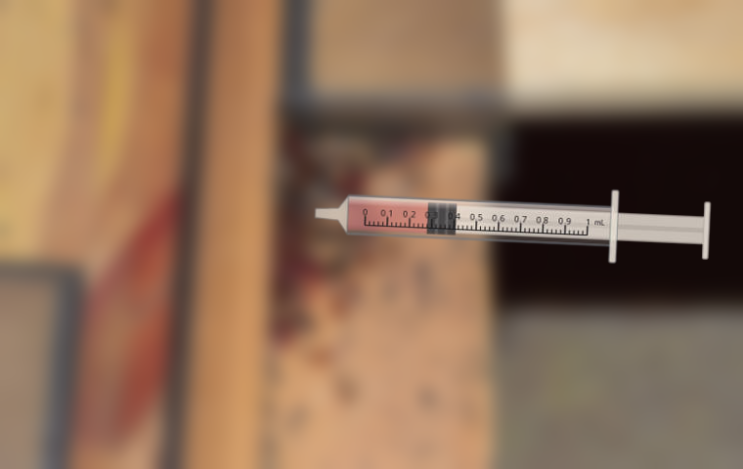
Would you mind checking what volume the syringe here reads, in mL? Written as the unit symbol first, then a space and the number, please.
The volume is mL 0.28
